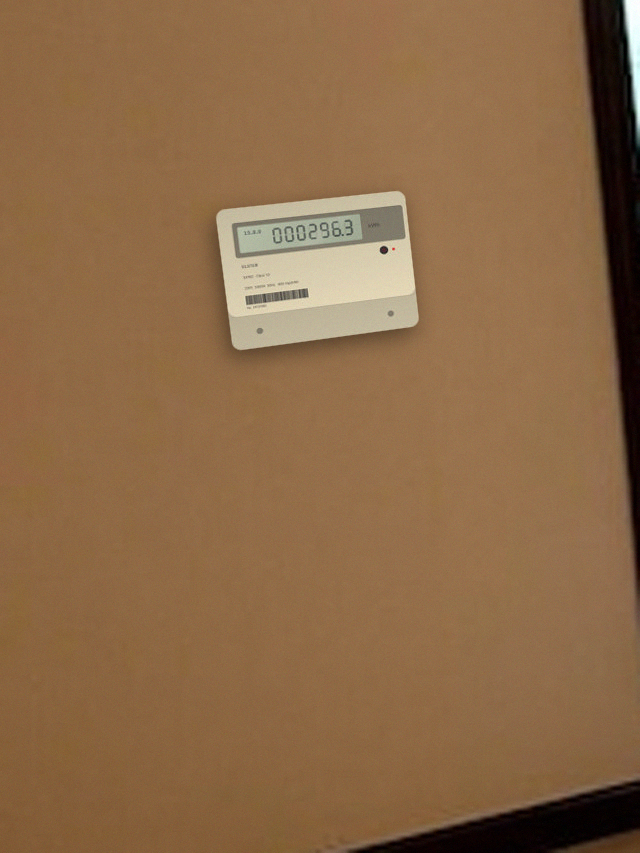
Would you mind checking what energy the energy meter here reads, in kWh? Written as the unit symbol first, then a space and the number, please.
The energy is kWh 296.3
